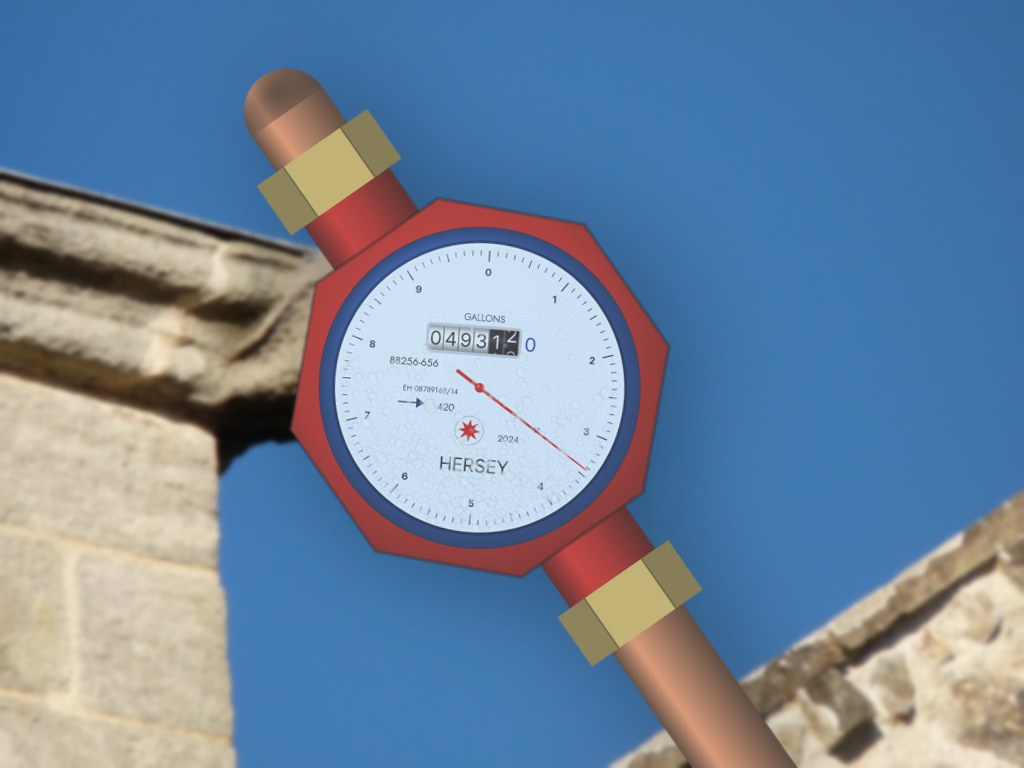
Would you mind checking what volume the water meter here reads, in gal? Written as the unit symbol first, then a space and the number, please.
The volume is gal 493123.4
